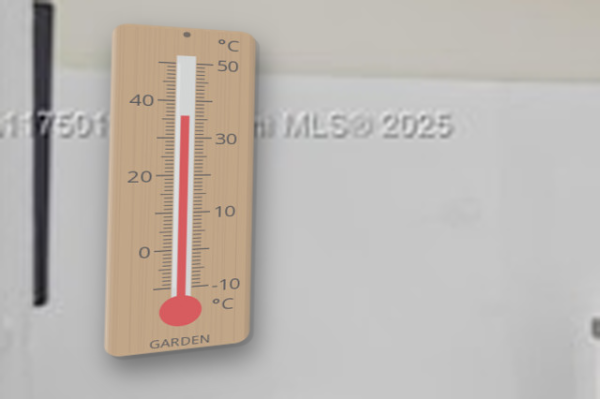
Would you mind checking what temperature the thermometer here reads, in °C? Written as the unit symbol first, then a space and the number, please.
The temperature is °C 36
